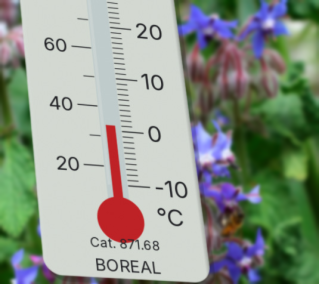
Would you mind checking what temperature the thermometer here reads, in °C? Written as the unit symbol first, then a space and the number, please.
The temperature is °C 1
